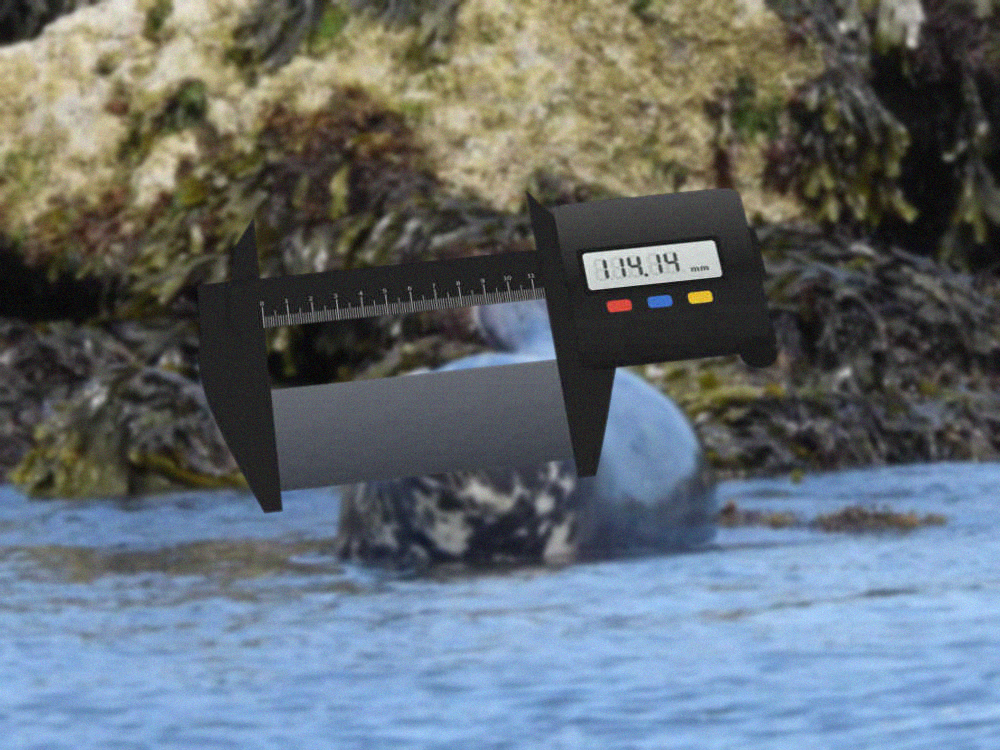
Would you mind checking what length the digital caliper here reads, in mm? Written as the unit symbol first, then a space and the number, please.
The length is mm 114.14
